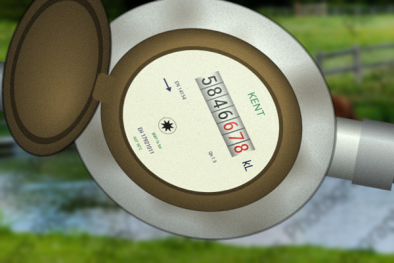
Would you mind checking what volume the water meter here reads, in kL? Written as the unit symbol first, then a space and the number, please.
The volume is kL 5846.678
